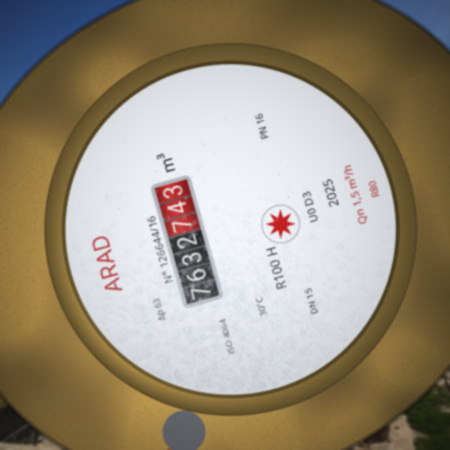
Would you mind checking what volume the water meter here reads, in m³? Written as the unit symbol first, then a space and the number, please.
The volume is m³ 7632.743
